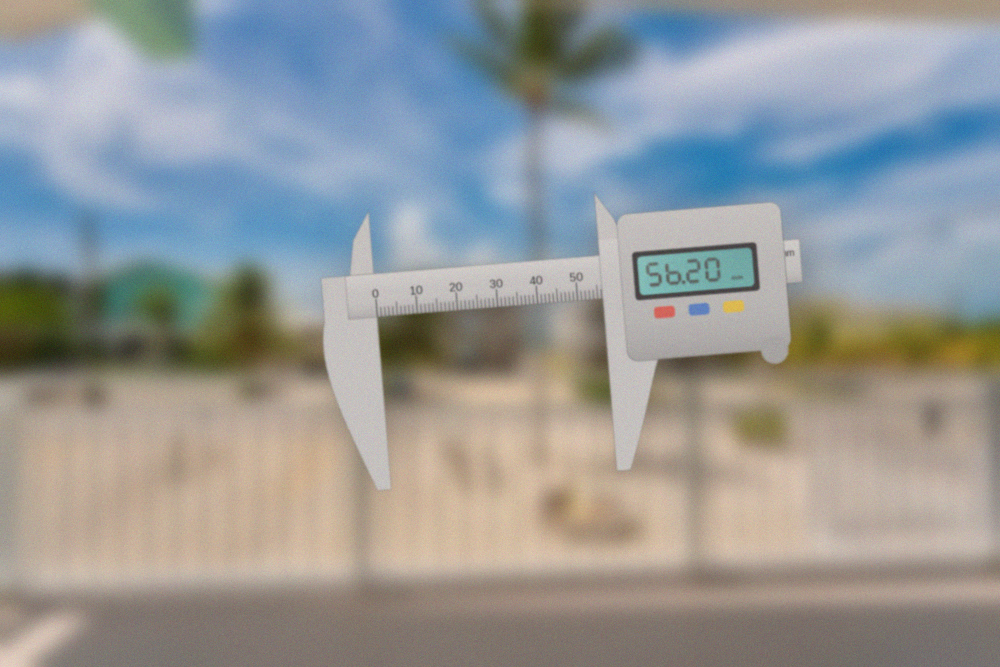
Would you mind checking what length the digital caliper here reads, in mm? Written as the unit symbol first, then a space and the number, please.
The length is mm 56.20
